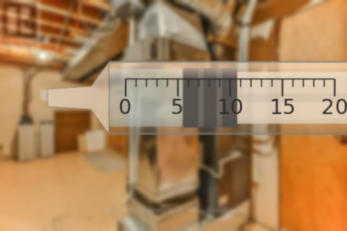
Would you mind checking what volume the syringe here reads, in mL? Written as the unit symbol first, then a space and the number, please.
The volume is mL 5.5
